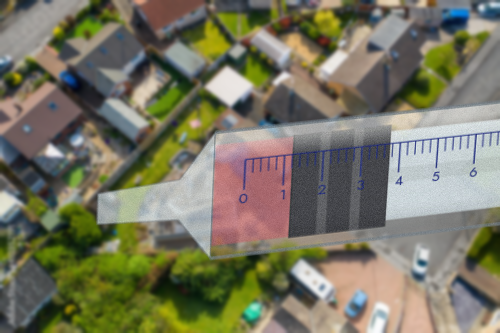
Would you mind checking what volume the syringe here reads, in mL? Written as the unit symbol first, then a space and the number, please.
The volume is mL 1.2
